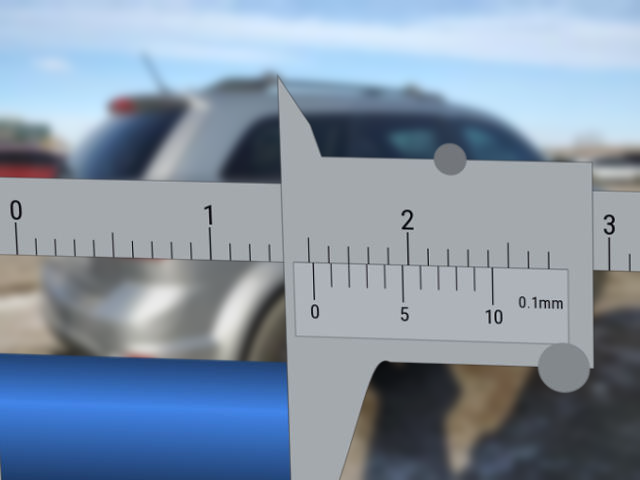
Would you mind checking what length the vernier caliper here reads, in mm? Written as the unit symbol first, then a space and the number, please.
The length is mm 15.2
